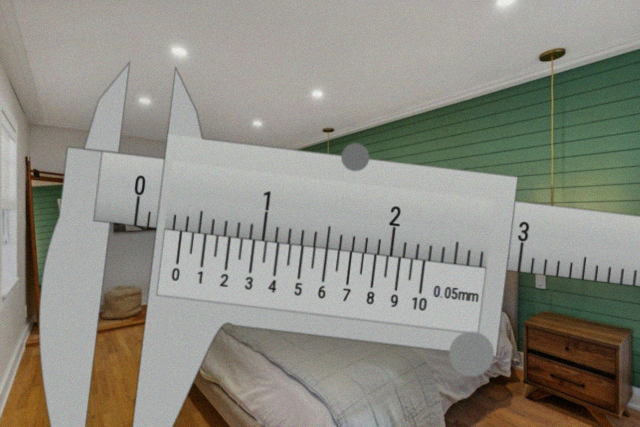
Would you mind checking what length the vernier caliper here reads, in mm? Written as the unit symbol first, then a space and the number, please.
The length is mm 3.6
